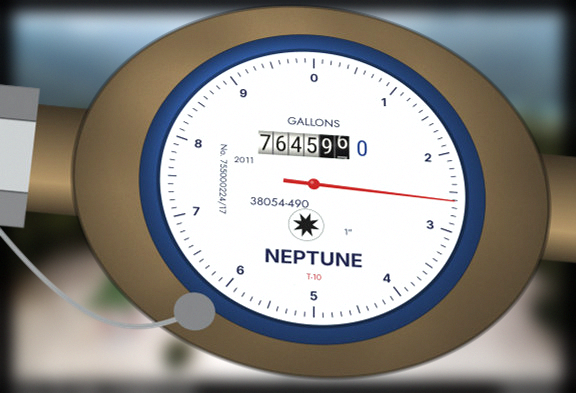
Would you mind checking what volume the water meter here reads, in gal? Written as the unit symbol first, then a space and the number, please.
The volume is gal 7645962.6
